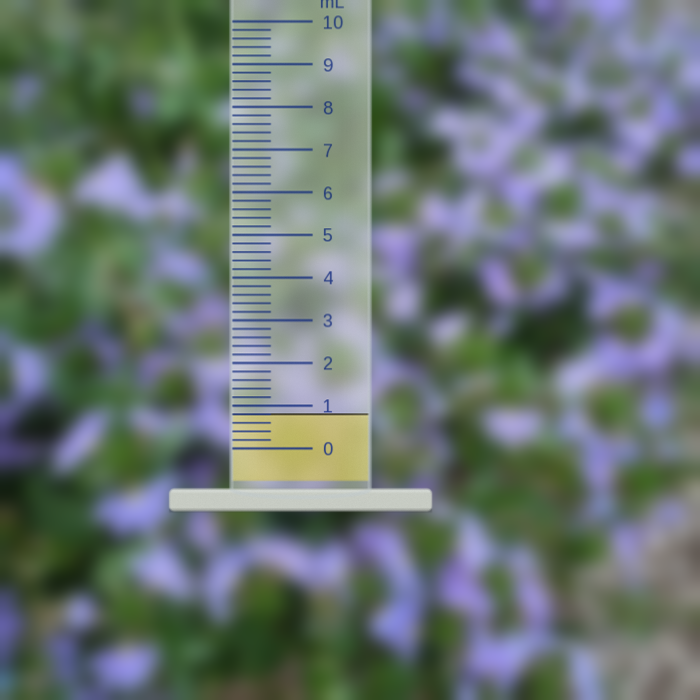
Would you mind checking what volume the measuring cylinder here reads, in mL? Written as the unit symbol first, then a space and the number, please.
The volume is mL 0.8
